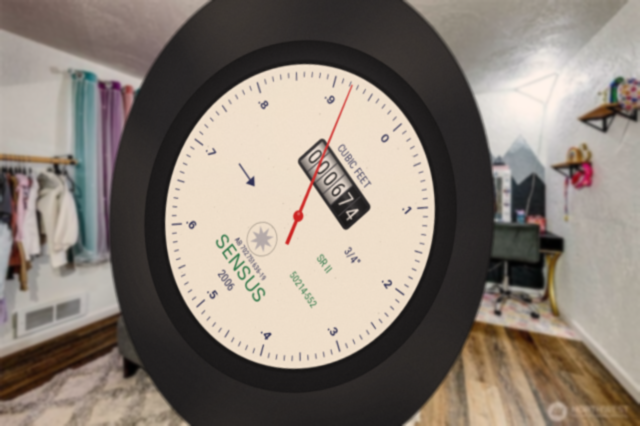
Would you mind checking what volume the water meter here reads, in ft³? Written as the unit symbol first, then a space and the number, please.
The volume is ft³ 673.92
